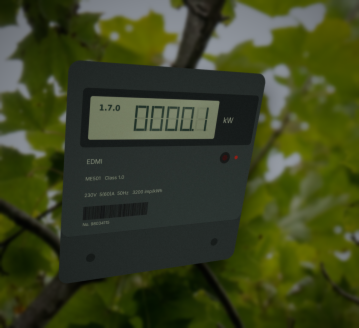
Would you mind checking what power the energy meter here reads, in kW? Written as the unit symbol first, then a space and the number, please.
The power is kW 0.1
